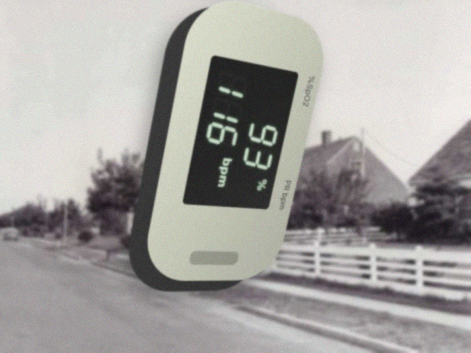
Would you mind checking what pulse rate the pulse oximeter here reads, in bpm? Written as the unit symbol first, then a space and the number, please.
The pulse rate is bpm 116
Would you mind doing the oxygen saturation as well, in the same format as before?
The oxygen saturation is % 93
